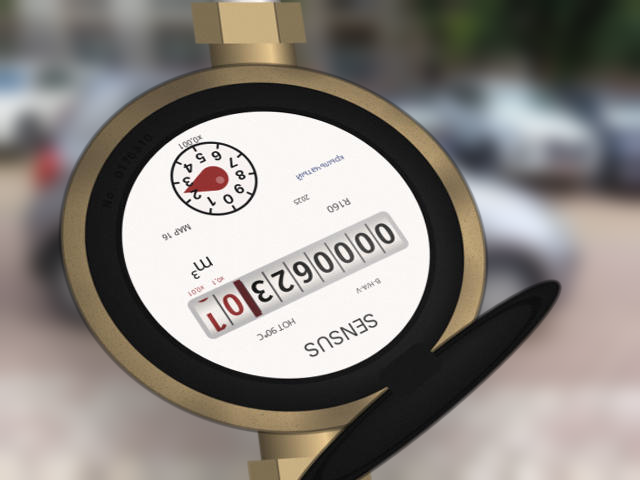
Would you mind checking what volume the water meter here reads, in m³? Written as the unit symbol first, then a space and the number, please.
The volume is m³ 623.012
